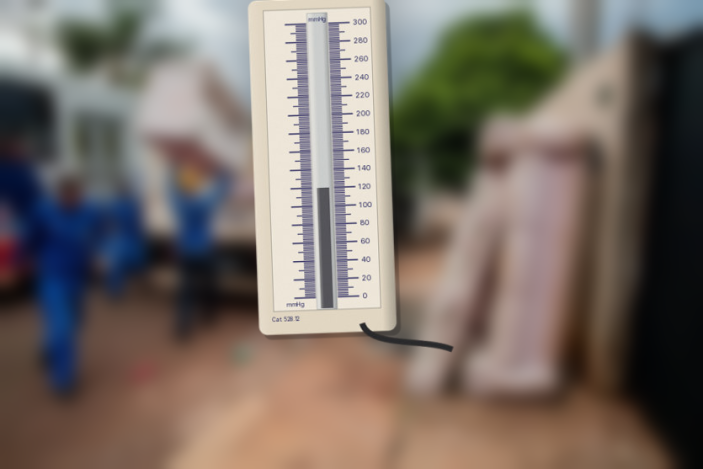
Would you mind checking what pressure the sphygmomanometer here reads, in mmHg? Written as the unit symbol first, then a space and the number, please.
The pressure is mmHg 120
